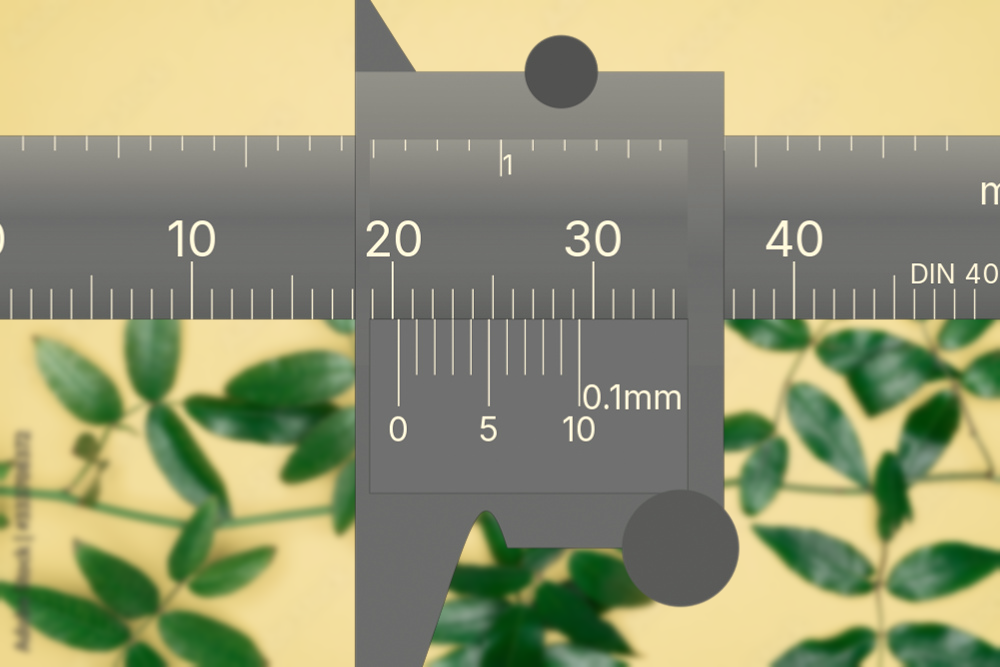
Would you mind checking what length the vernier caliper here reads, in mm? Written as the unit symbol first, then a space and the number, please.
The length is mm 20.3
